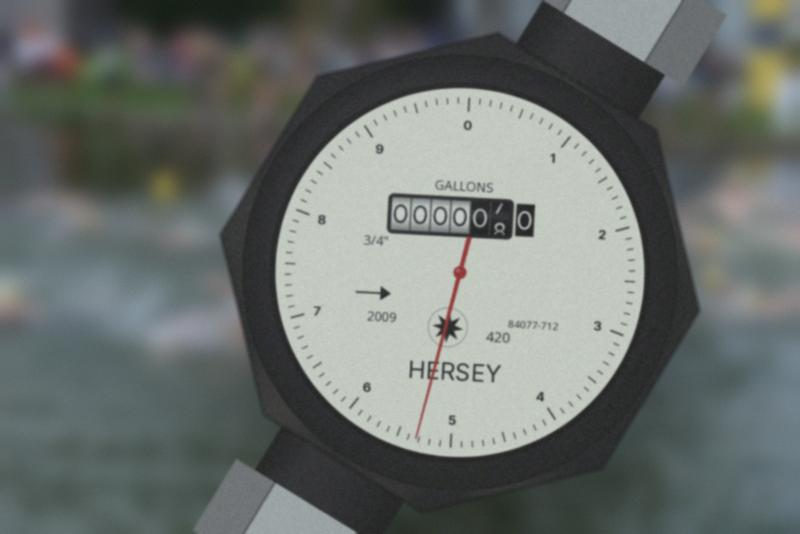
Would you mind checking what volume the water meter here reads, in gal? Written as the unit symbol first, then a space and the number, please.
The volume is gal 75.3
